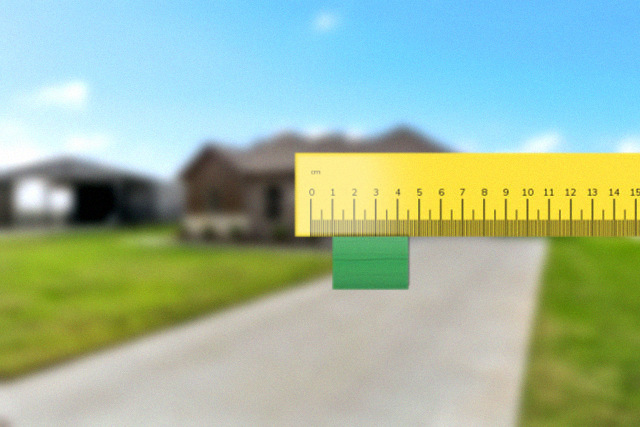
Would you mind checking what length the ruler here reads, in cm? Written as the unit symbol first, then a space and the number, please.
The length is cm 3.5
